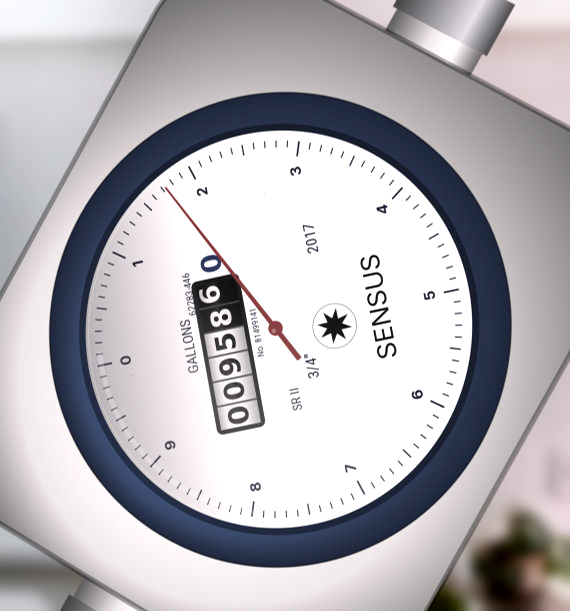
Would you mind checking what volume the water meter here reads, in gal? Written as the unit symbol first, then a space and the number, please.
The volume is gal 95861.7
